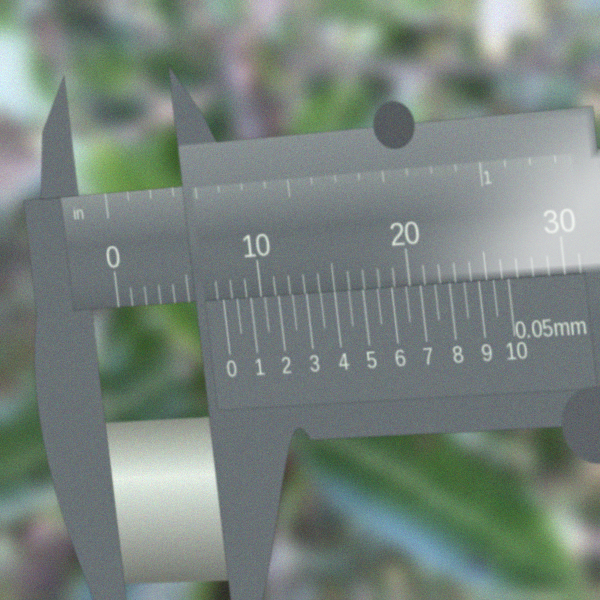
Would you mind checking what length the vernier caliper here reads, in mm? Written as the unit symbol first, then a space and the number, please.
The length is mm 7.4
